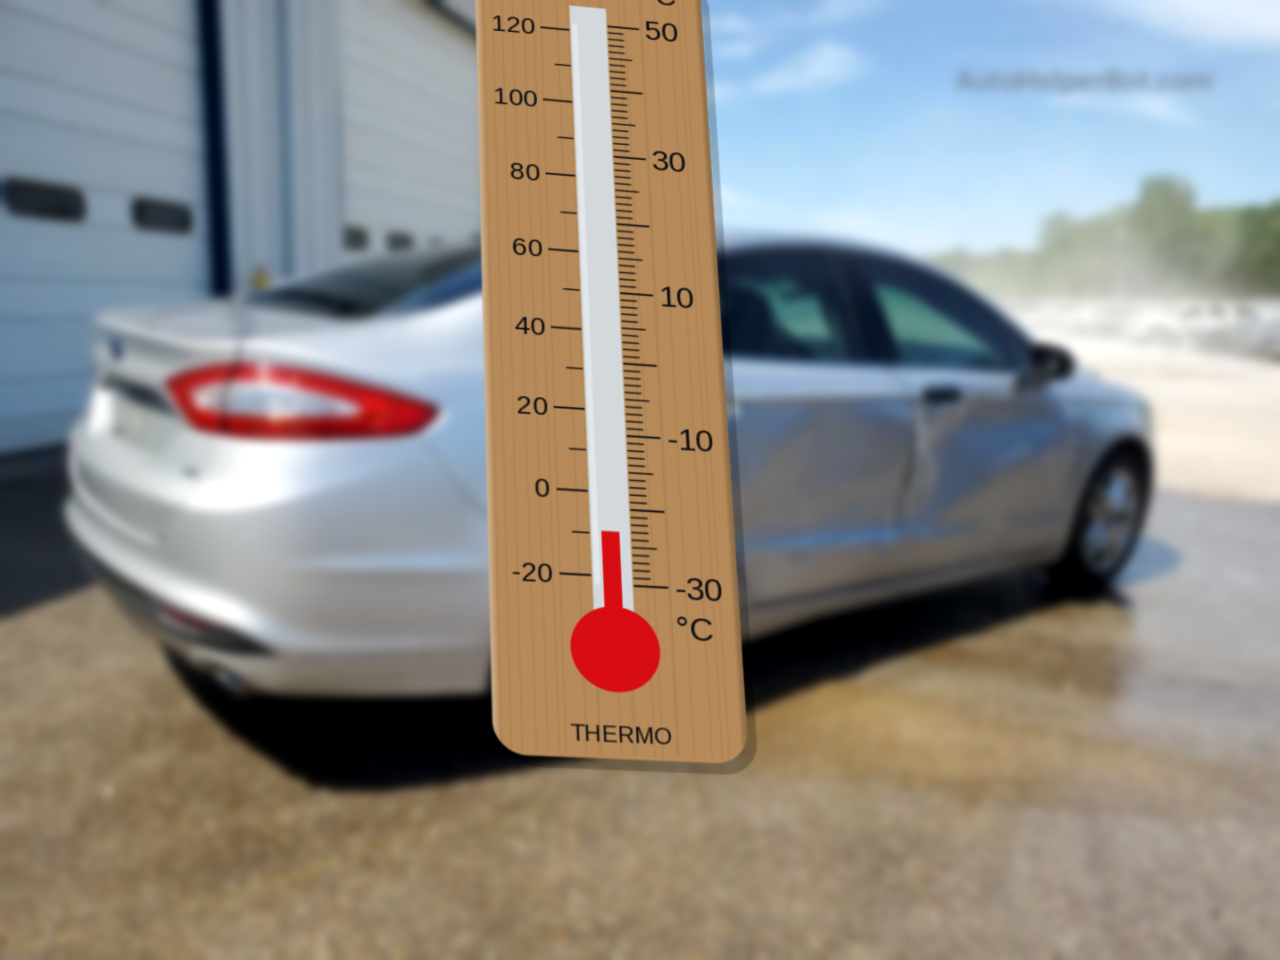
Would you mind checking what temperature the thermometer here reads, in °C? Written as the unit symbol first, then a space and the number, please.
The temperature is °C -23
